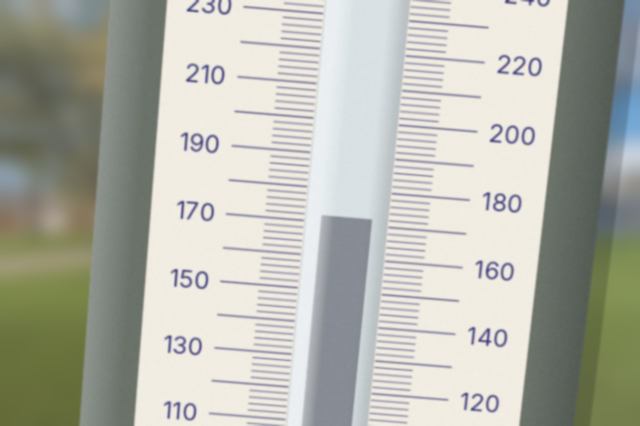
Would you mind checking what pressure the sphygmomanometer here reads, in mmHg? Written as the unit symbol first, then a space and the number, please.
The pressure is mmHg 172
